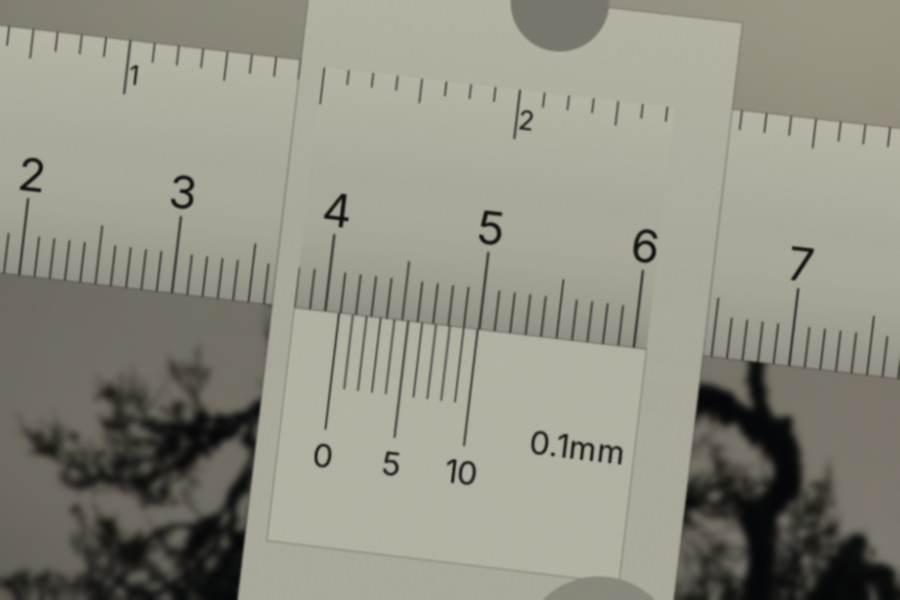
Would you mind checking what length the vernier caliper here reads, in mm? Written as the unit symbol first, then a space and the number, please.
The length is mm 40.9
